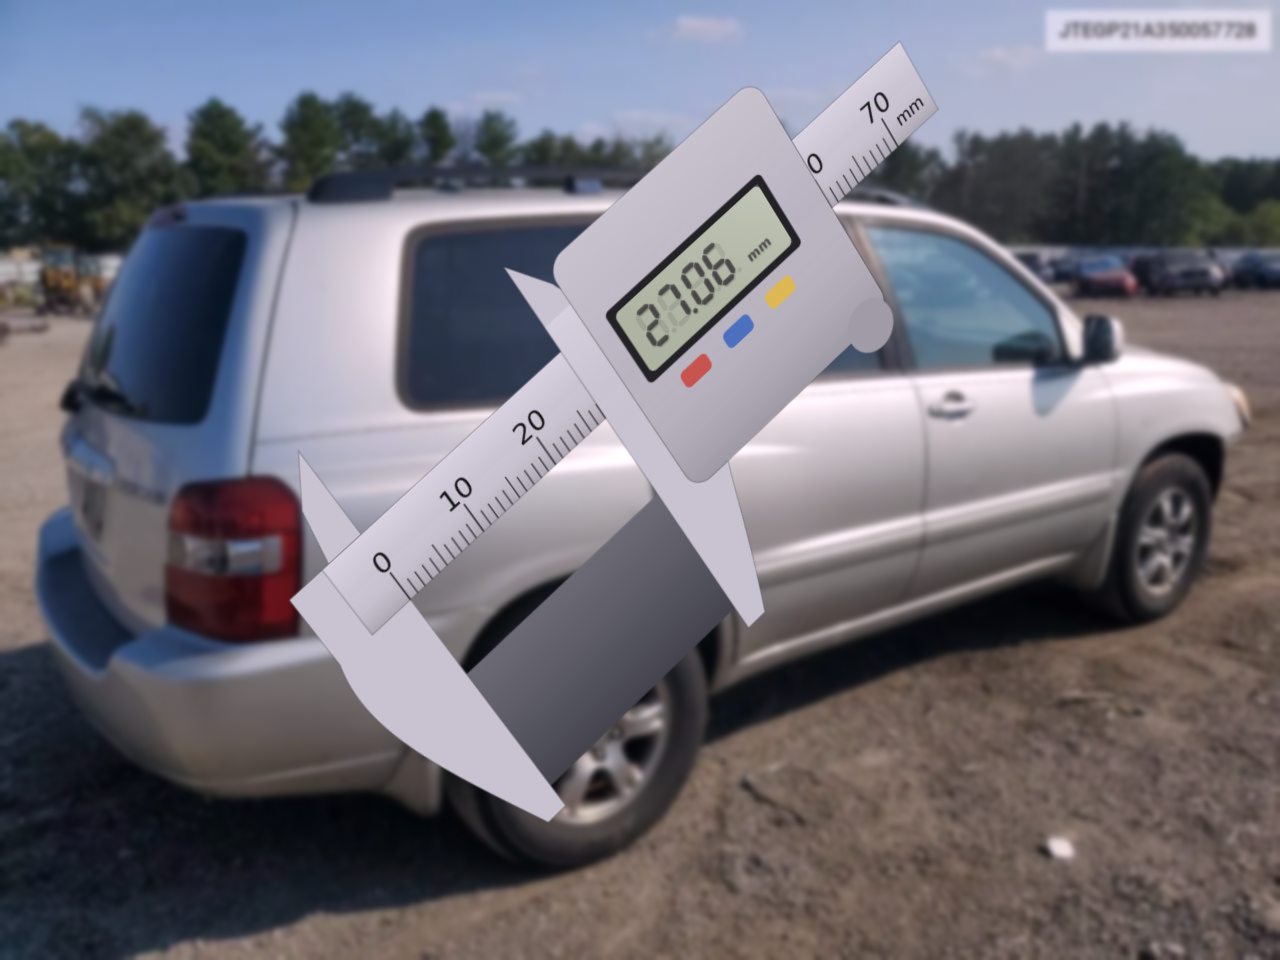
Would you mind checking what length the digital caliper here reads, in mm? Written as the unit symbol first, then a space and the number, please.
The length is mm 27.06
